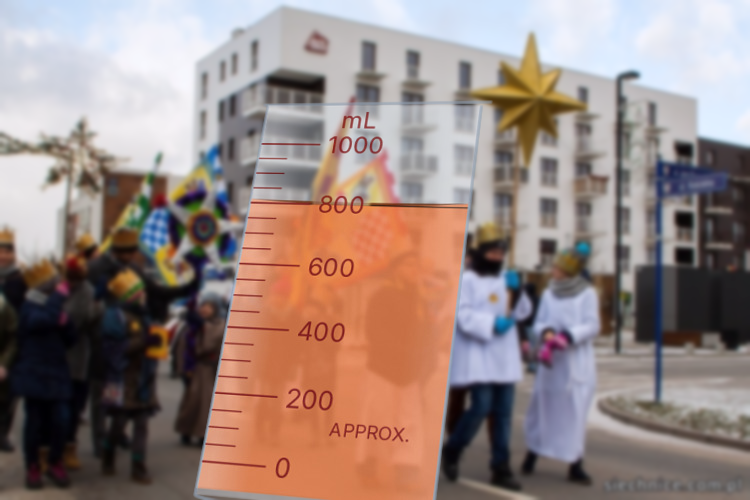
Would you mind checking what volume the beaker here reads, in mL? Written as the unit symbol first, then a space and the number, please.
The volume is mL 800
